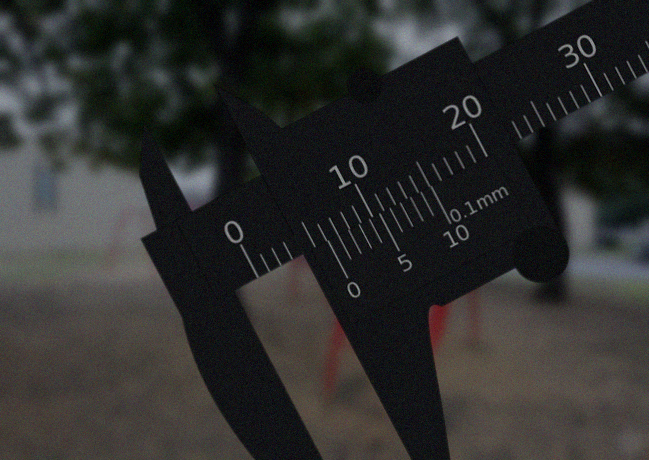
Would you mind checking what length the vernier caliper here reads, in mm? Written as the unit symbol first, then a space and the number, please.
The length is mm 6.1
